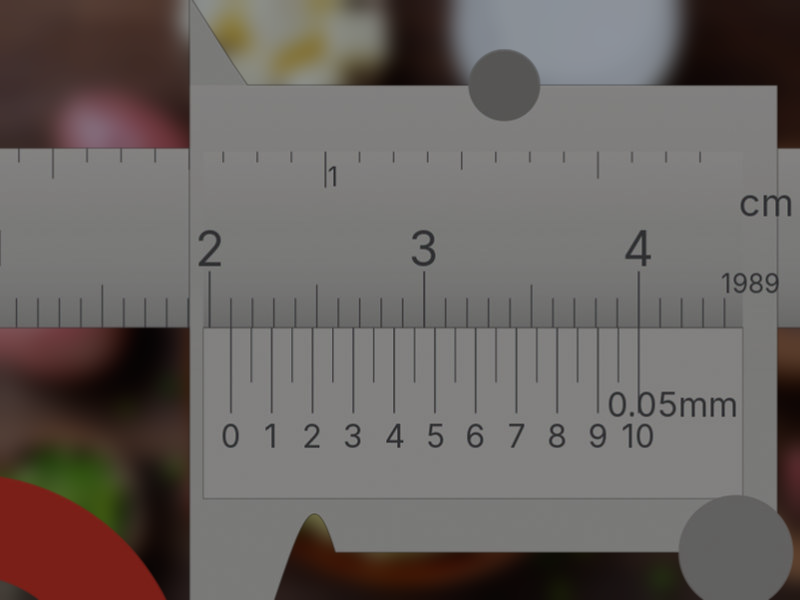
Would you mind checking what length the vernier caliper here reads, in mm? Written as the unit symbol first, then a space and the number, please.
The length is mm 21.0
